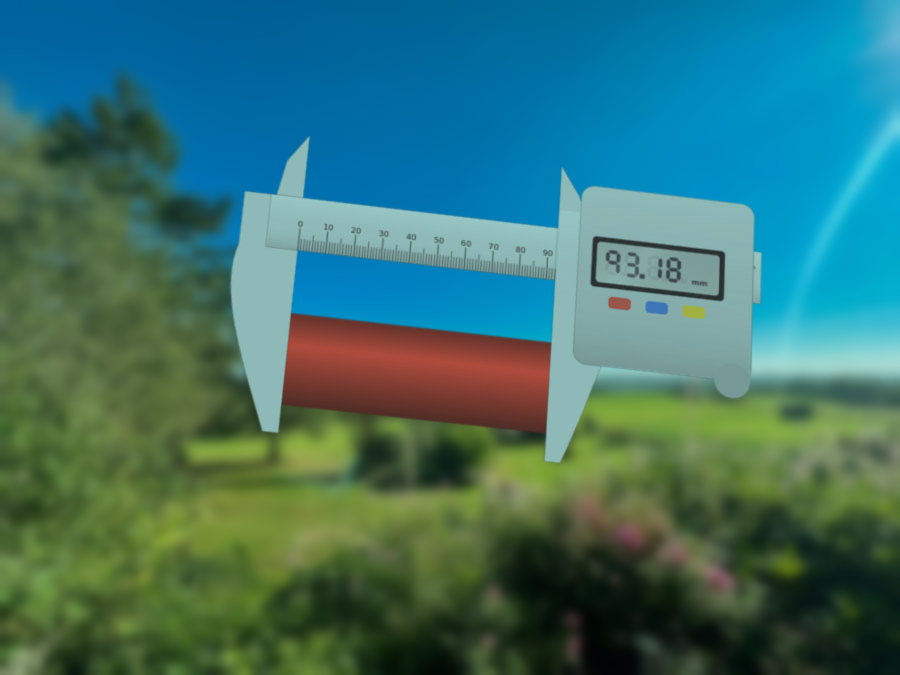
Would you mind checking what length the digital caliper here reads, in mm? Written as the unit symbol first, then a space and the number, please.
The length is mm 93.18
